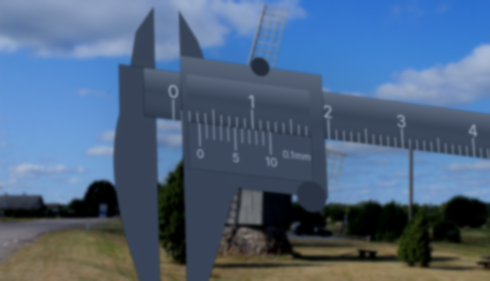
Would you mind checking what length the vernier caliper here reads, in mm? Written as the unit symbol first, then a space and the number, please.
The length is mm 3.2
